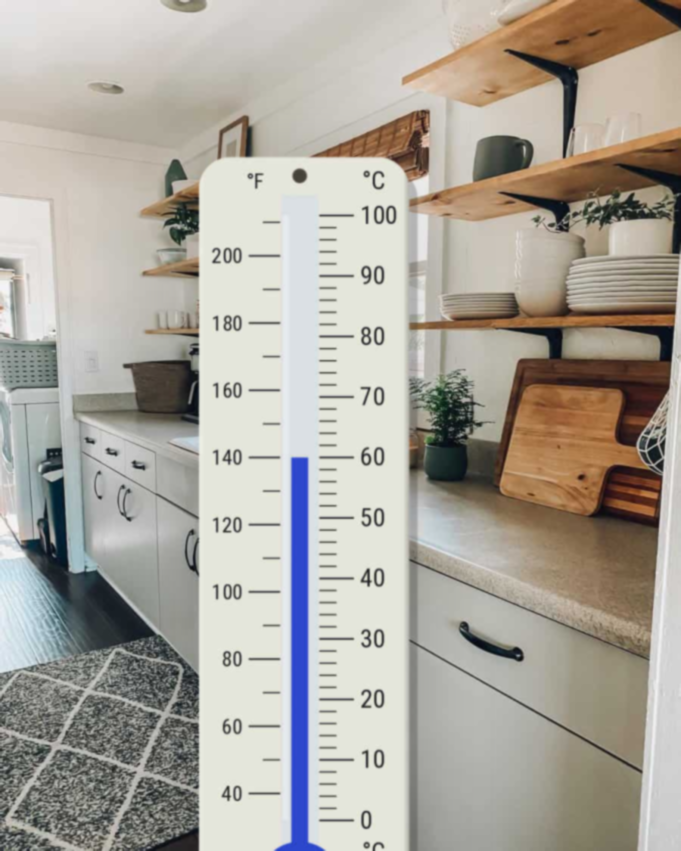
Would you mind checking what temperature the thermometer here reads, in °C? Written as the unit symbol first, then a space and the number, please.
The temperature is °C 60
